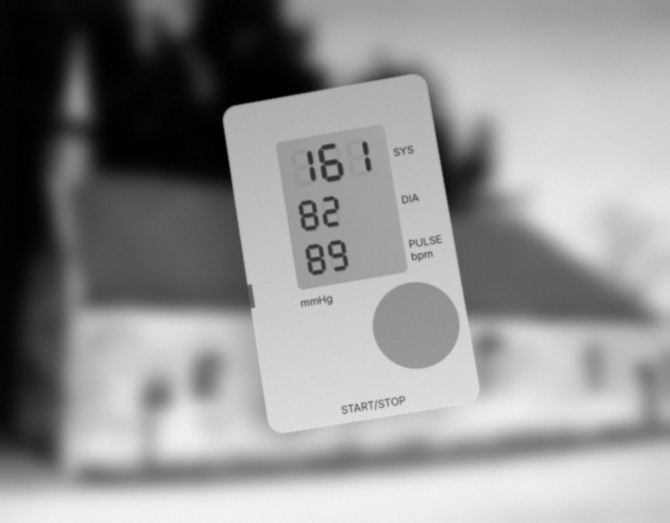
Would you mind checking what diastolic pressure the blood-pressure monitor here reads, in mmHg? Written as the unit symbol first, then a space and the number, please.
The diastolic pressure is mmHg 82
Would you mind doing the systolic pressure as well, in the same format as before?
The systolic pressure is mmHg 161
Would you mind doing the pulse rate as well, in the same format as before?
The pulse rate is bpm 89
